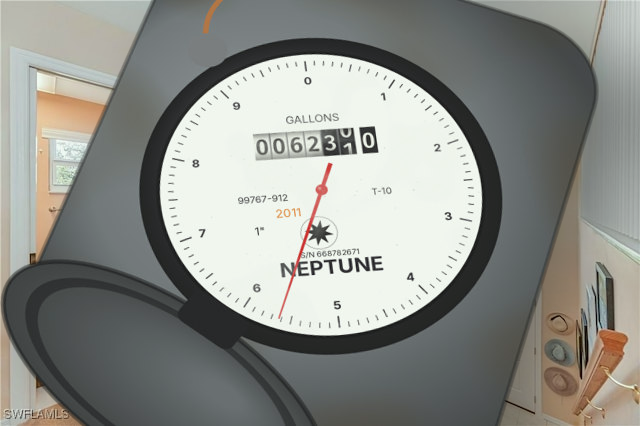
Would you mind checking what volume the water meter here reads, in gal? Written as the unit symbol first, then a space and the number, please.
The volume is gal 62305.6
